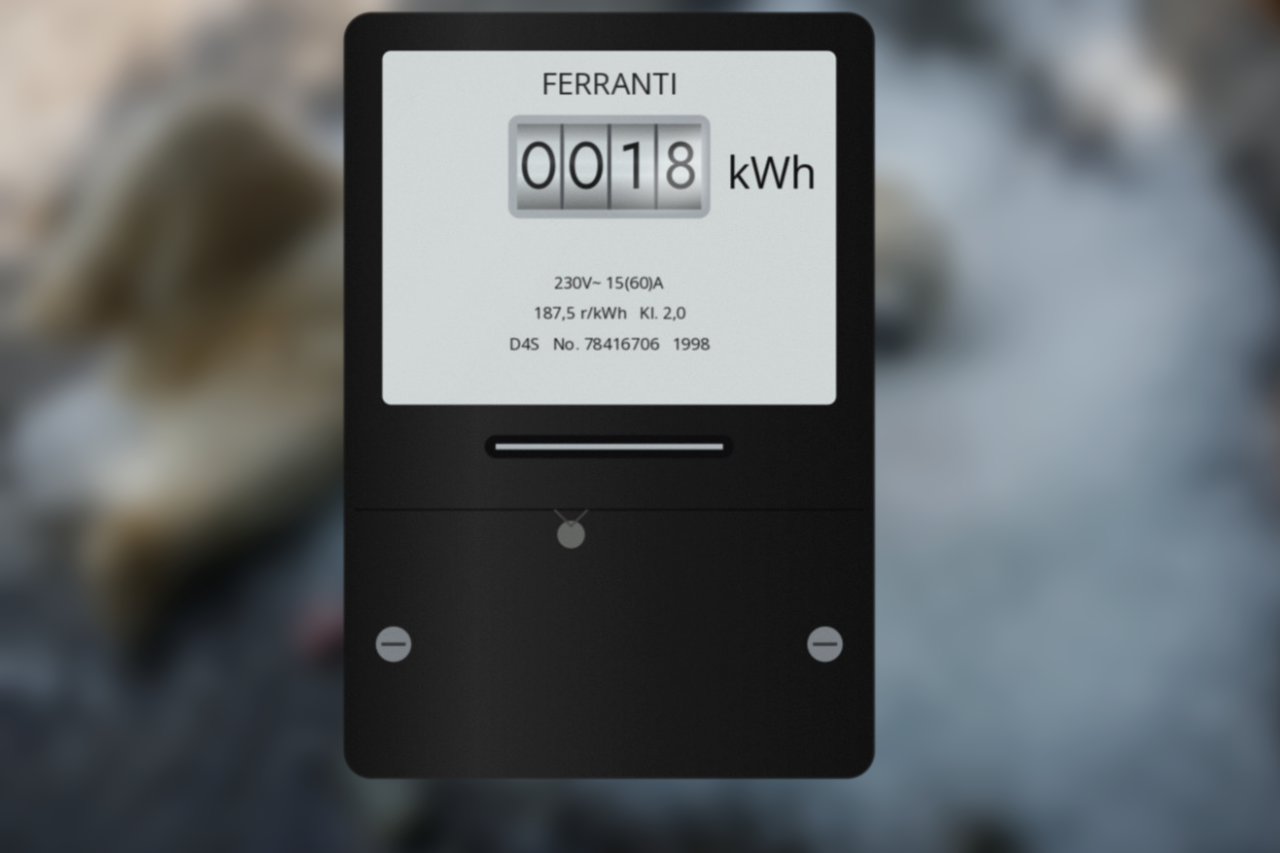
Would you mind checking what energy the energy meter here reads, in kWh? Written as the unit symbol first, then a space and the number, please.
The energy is kWh 18
